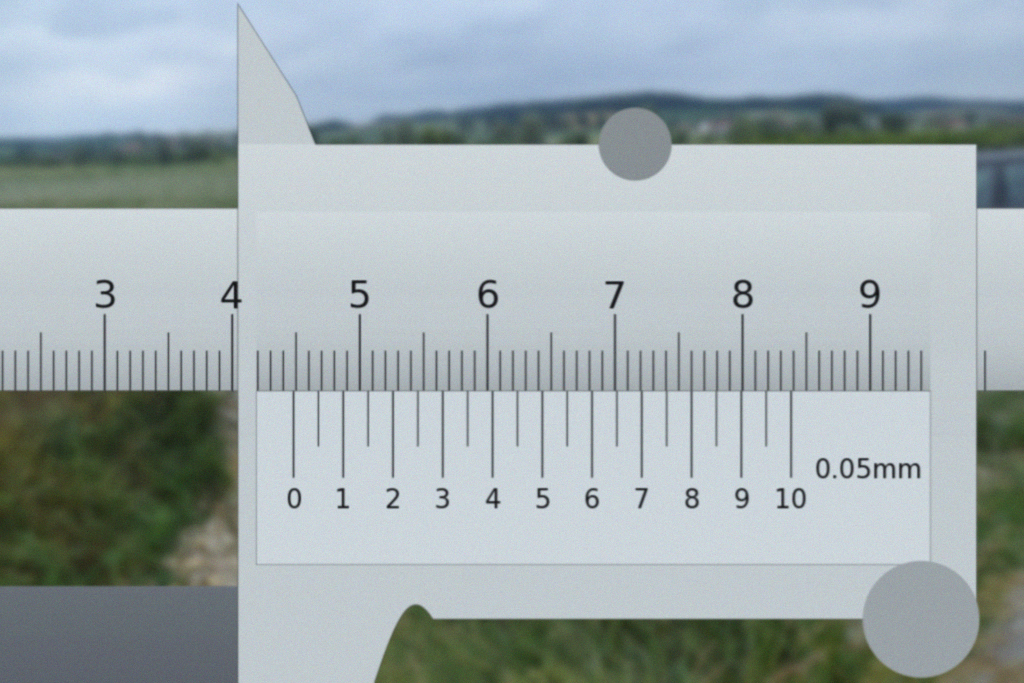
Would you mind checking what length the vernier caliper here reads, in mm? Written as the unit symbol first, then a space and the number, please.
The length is mm 44.8
